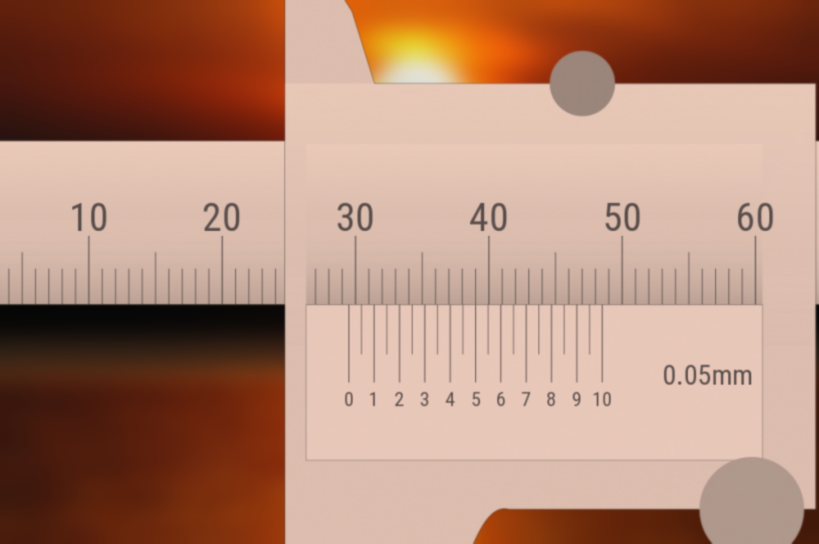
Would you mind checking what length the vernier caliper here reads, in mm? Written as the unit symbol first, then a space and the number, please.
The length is mm 29.5
